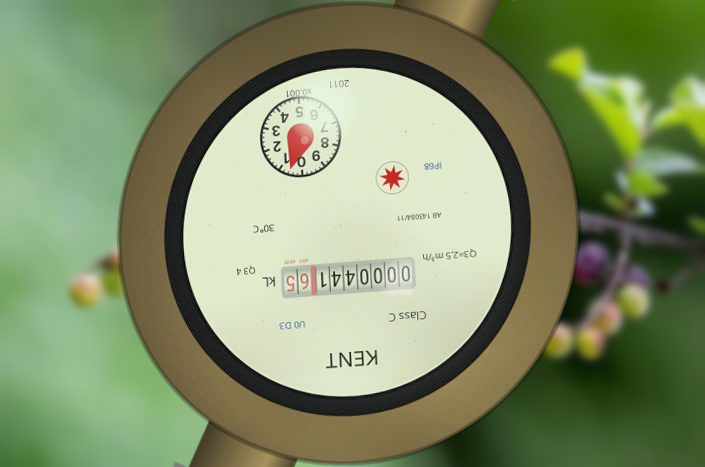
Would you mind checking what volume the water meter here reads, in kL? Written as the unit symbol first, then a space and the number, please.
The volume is kL 441.650
